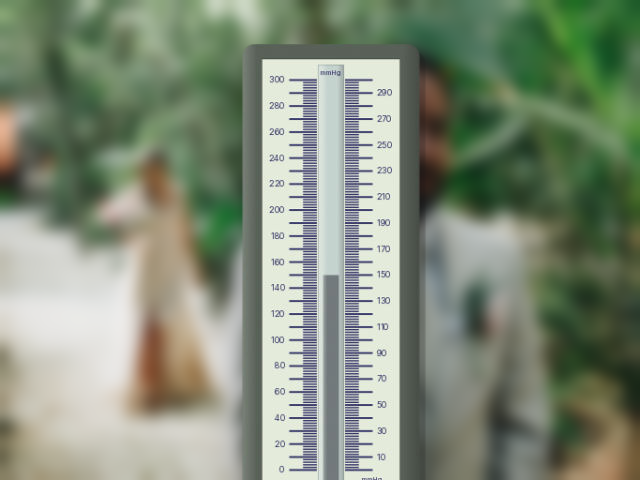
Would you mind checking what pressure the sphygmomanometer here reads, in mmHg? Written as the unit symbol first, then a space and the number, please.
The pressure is mmHg 150
